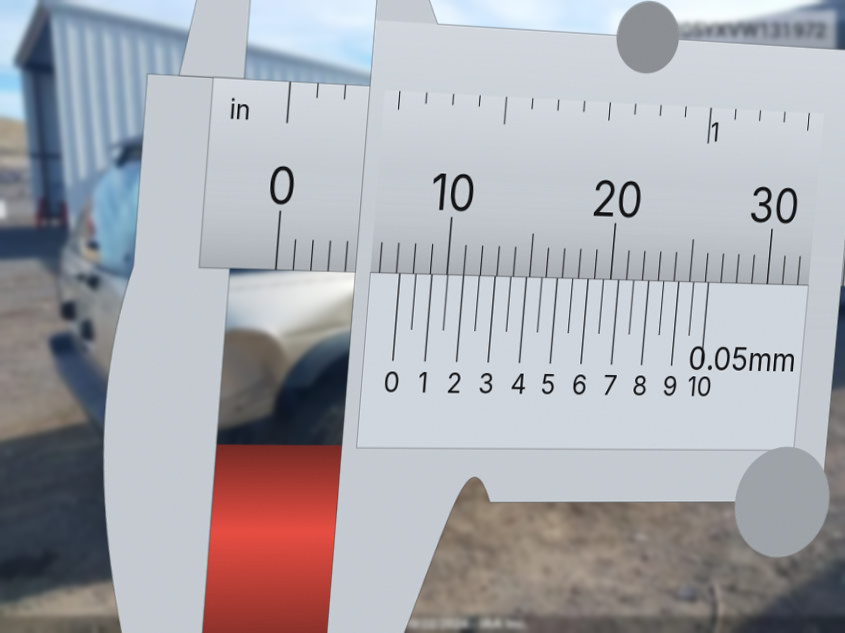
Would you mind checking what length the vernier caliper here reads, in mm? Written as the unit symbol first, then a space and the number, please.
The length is mm 7.2
